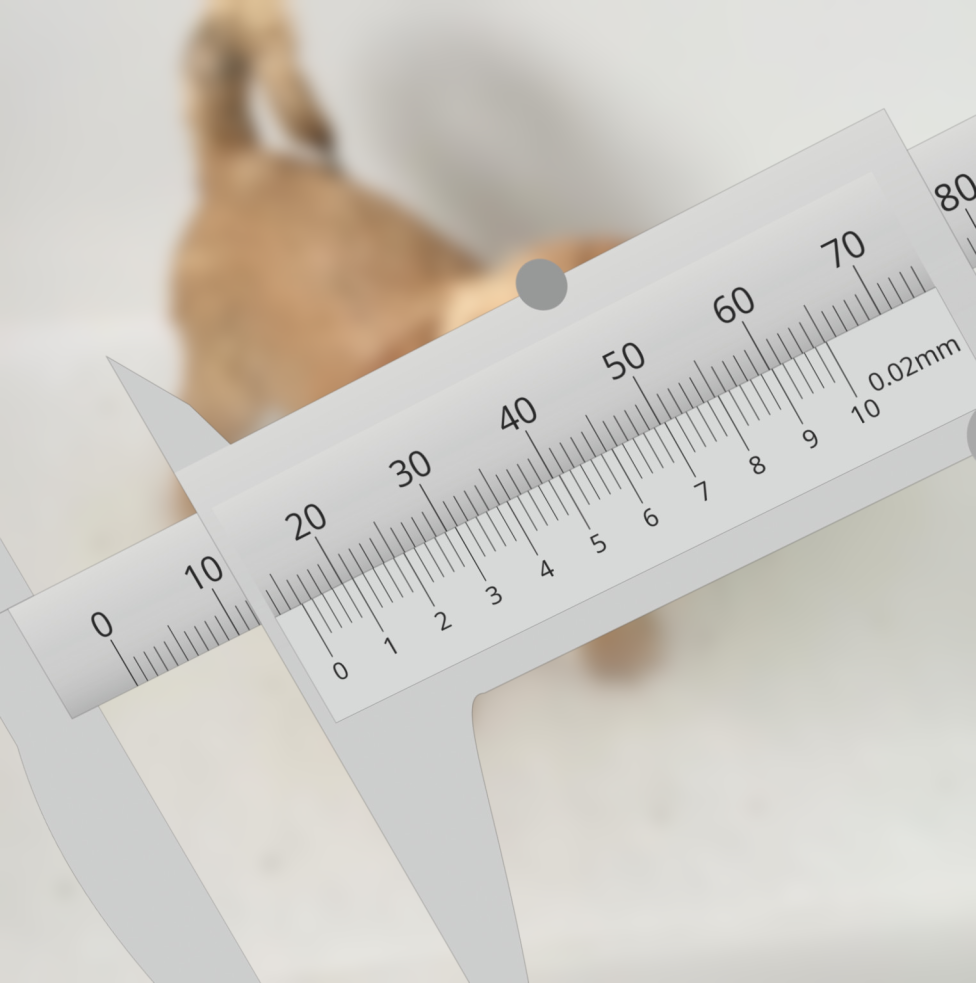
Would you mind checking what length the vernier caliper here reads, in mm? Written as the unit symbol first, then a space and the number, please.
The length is mm 16.1
